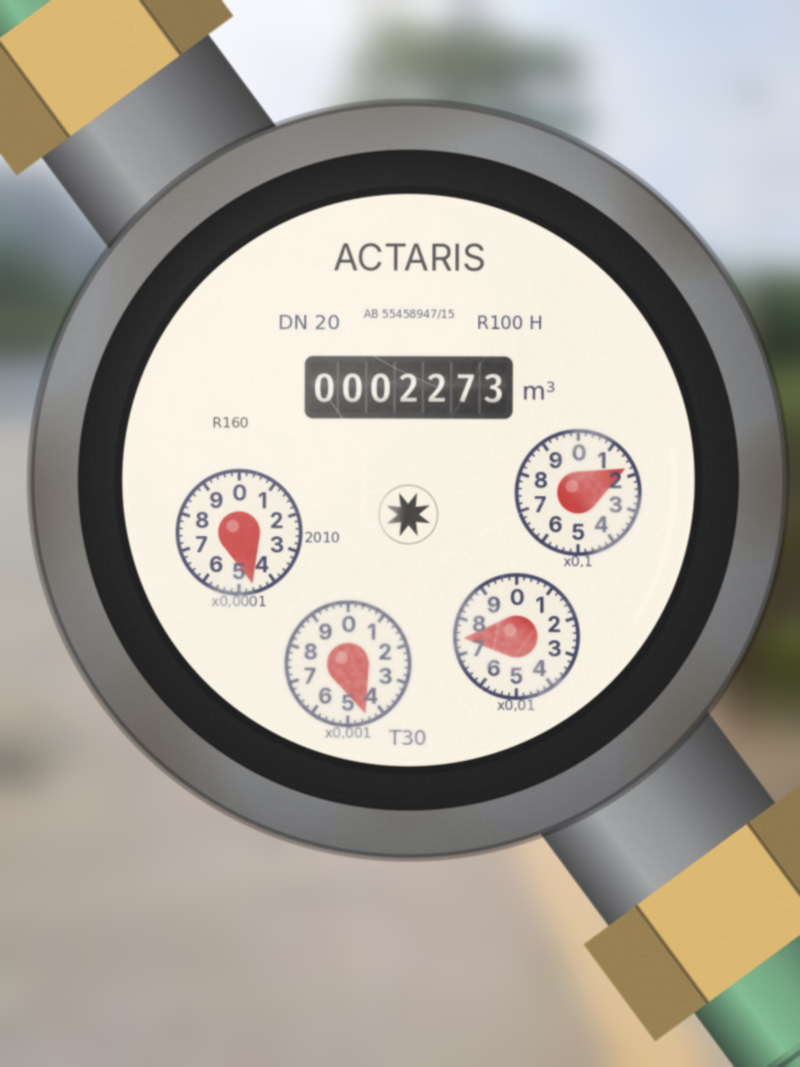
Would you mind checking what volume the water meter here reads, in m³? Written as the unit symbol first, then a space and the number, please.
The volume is m³ 2273.1744
